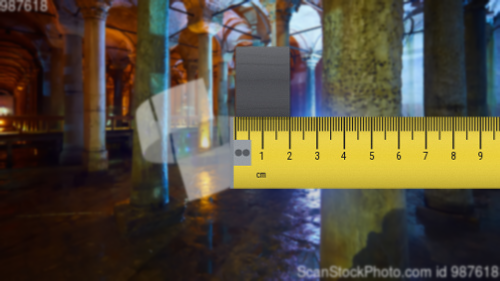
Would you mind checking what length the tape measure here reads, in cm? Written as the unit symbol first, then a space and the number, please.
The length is cm 2
